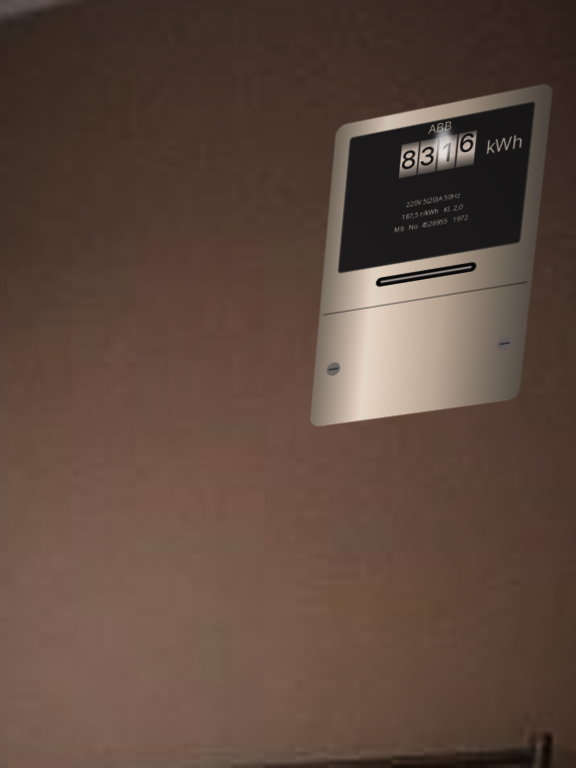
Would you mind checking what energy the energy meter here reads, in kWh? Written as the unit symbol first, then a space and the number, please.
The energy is kWh 8316
